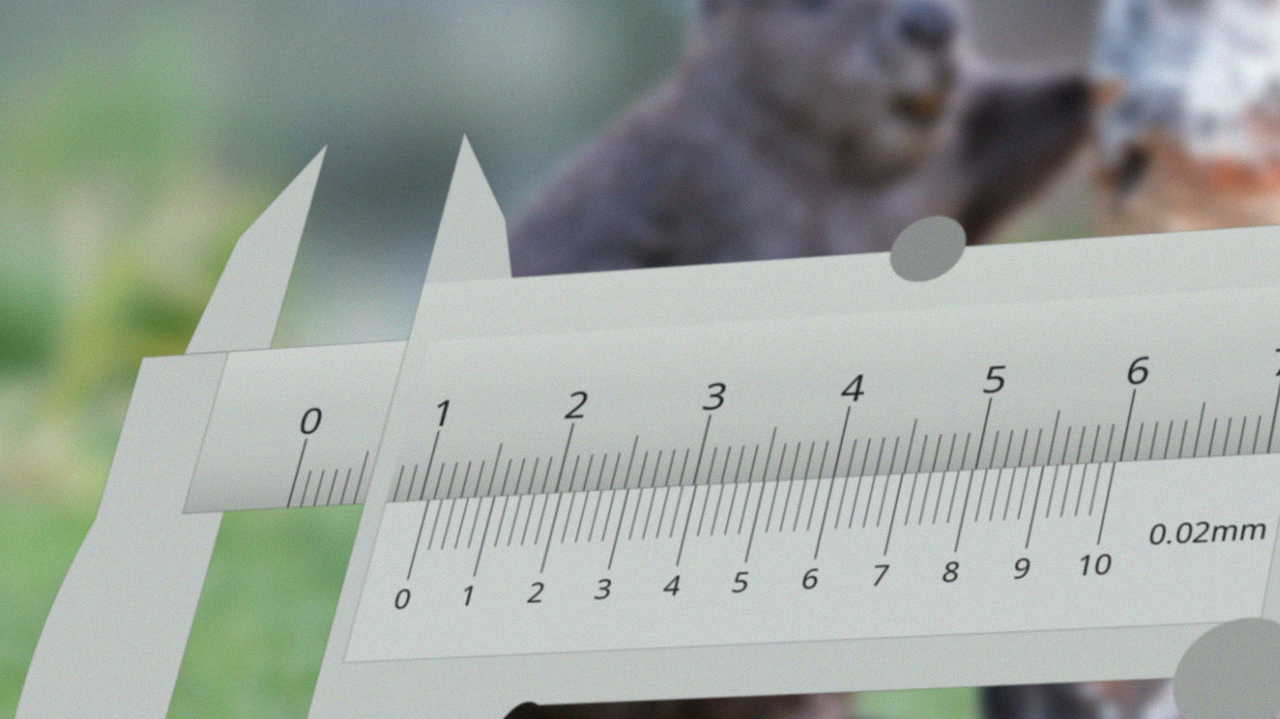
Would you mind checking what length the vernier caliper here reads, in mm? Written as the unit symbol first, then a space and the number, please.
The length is mm 10.6
